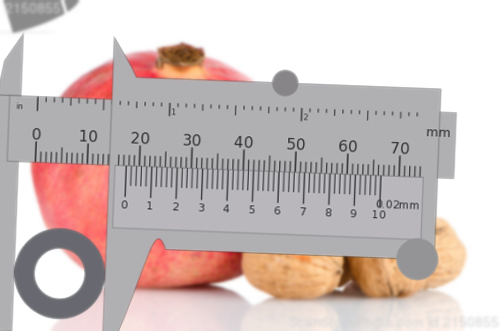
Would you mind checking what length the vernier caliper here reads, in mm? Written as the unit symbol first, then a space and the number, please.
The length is mm 17.5
